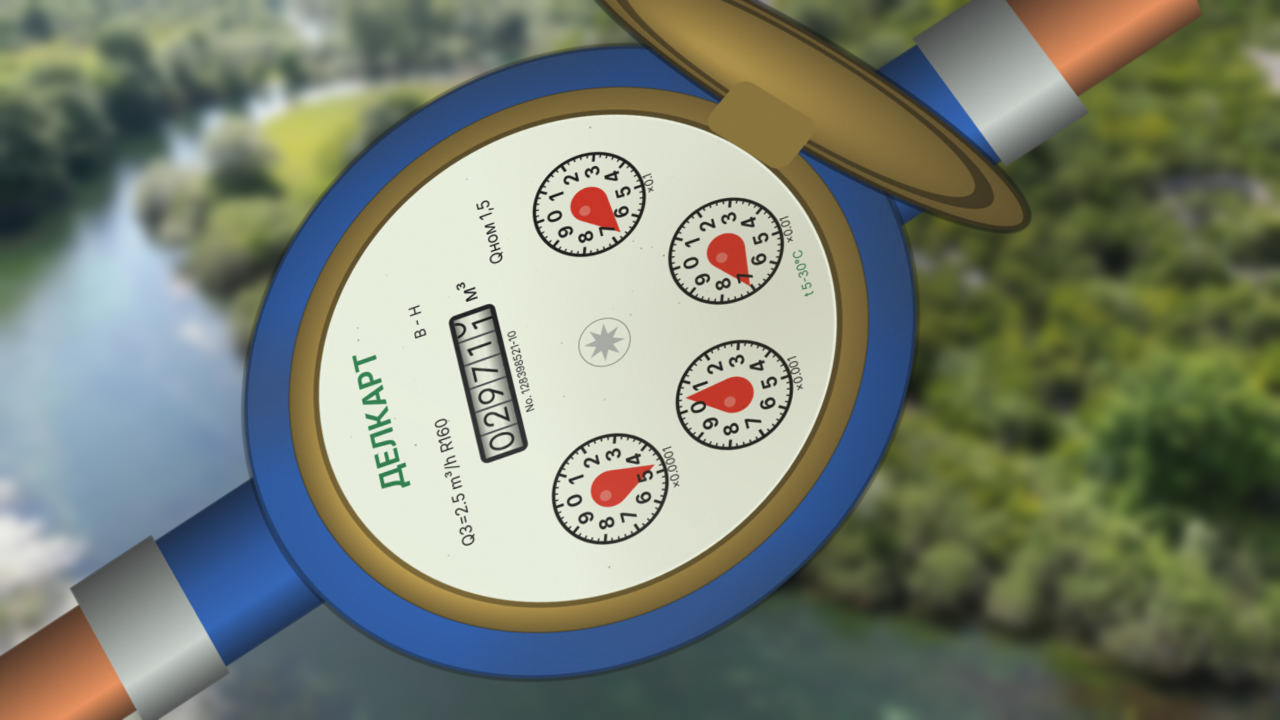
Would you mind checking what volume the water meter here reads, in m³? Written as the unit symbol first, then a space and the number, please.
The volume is m³ 29710.6704
